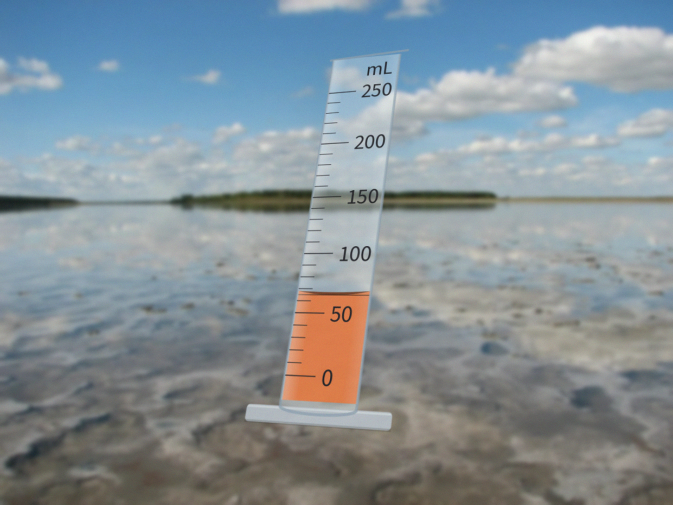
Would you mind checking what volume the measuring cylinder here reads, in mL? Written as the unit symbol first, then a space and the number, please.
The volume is mL 65
